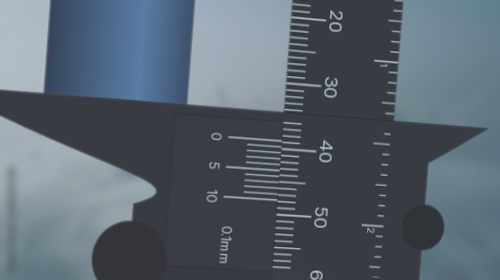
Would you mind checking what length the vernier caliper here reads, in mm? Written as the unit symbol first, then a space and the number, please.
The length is mm 38.8
